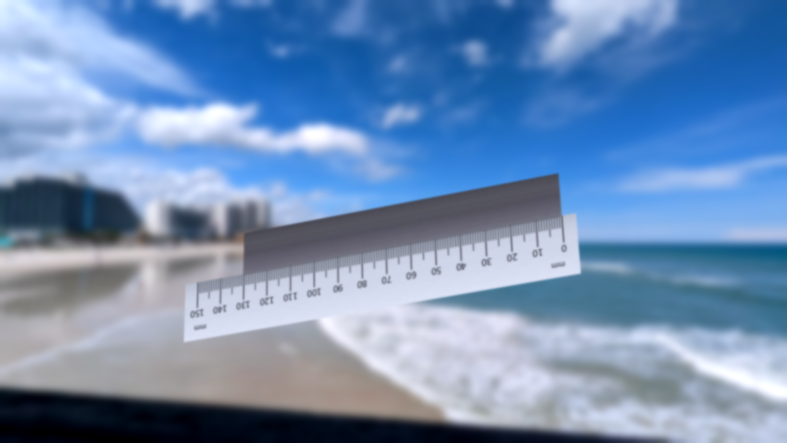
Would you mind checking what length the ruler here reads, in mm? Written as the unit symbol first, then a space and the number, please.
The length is mm 130
